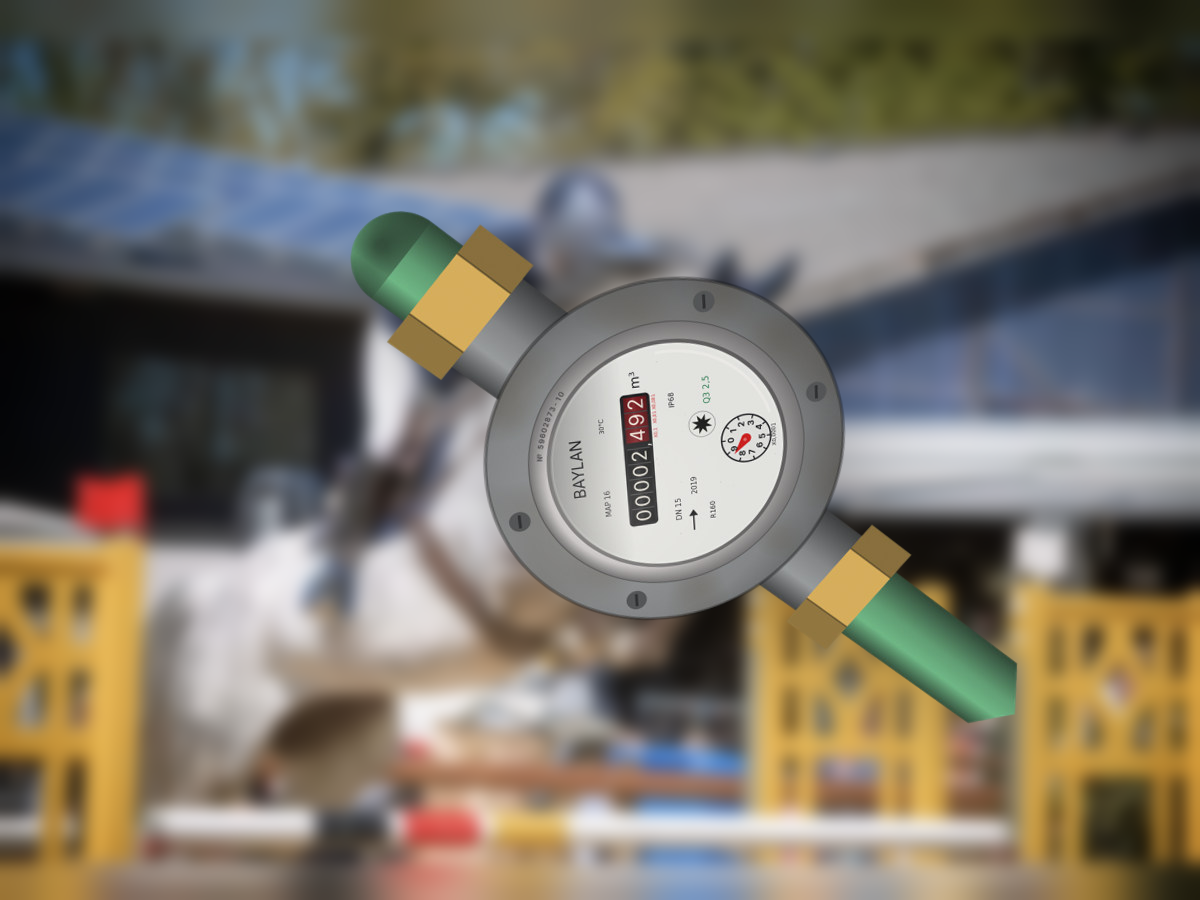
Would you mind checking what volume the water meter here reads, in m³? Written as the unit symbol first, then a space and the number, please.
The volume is m³ 2.4928
